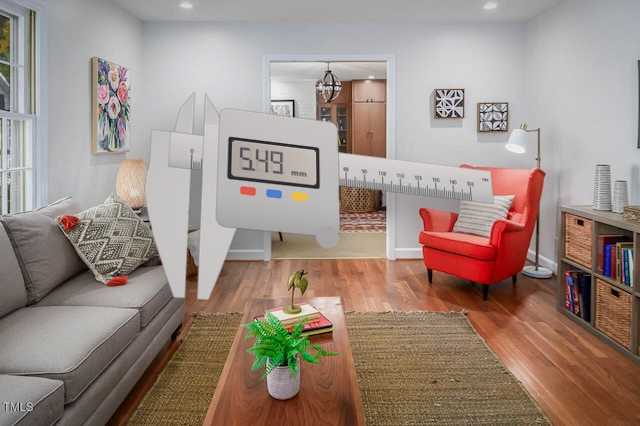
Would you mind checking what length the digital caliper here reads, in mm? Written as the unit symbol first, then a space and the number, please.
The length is mm 5.49
